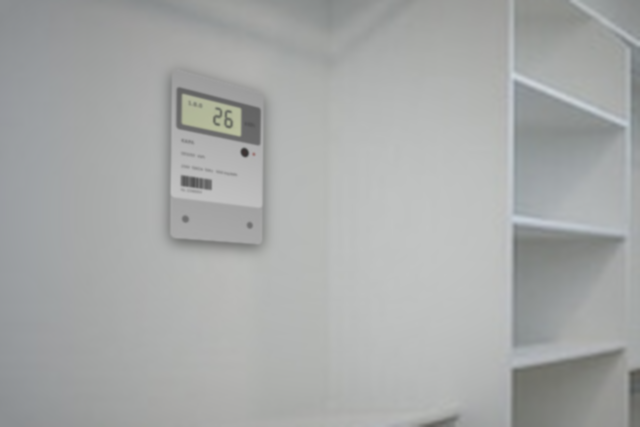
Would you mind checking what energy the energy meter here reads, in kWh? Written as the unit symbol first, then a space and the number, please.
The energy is kWh 26
